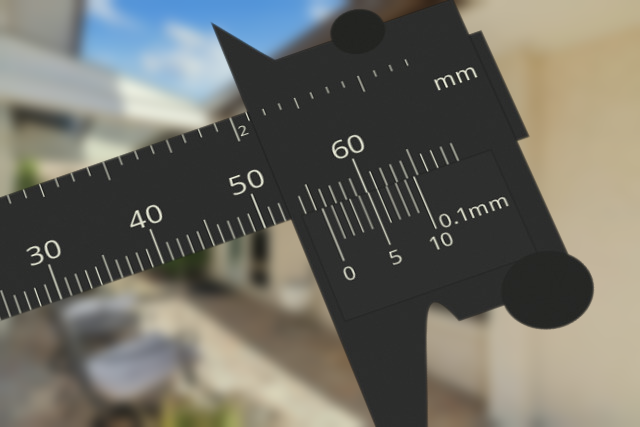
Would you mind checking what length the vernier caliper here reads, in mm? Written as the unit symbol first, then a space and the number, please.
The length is mm 55.6
